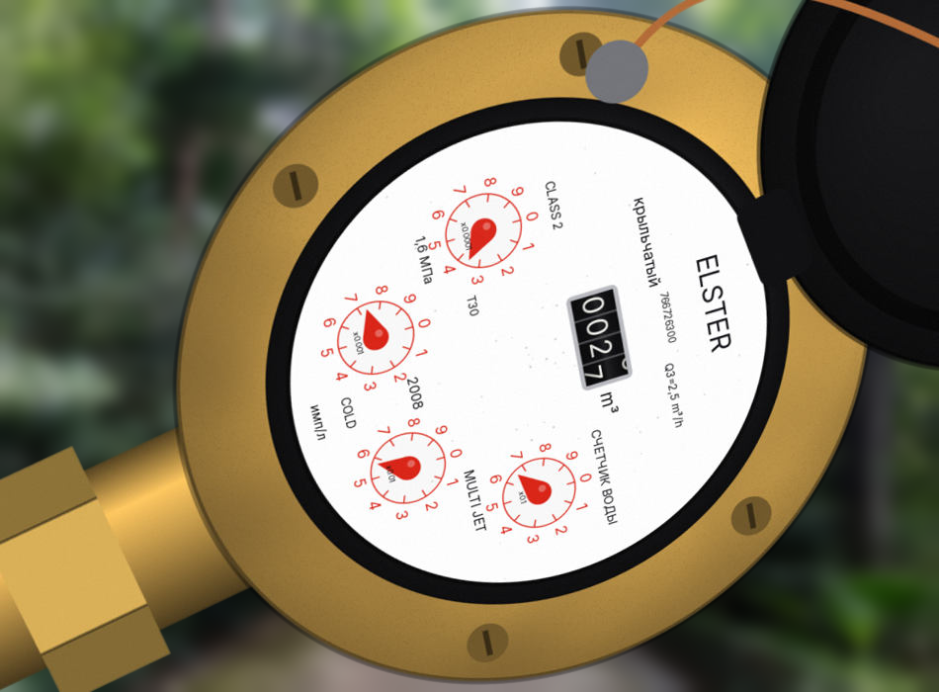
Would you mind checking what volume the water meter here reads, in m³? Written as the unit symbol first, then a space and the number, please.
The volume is m³ 26.6573
